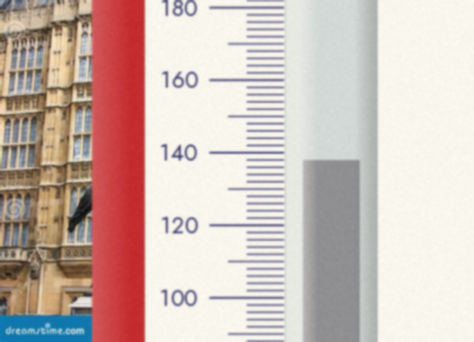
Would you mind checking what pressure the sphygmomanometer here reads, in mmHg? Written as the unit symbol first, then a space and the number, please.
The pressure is mmHg 138
